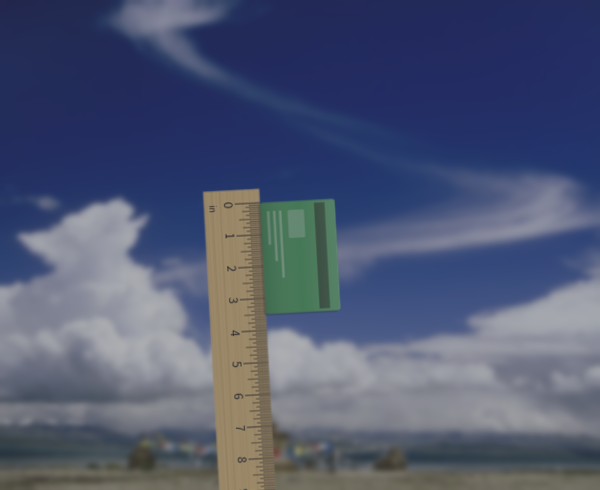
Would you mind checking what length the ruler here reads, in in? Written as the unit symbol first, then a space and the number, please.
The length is in 3.5
